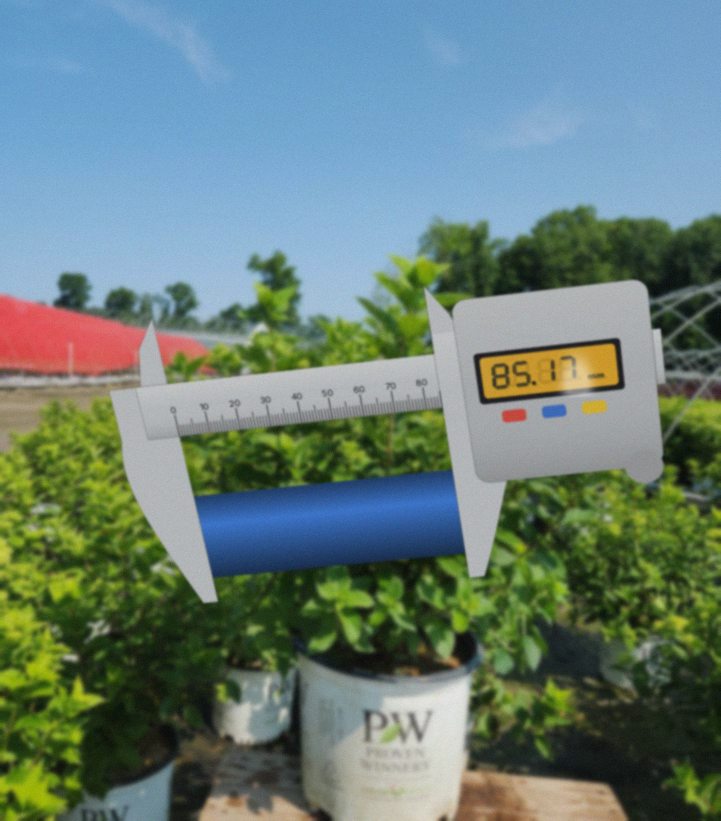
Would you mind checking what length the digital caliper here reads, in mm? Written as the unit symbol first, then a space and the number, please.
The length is mm 85.17
